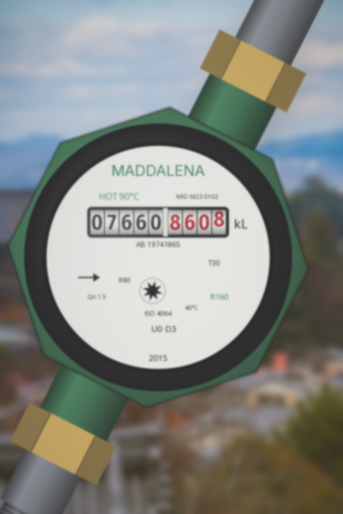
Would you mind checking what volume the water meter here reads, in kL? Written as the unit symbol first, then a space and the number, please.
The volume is kL 7660.8608
